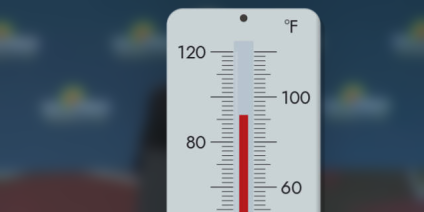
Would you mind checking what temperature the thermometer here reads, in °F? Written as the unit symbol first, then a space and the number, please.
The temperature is °F 92
